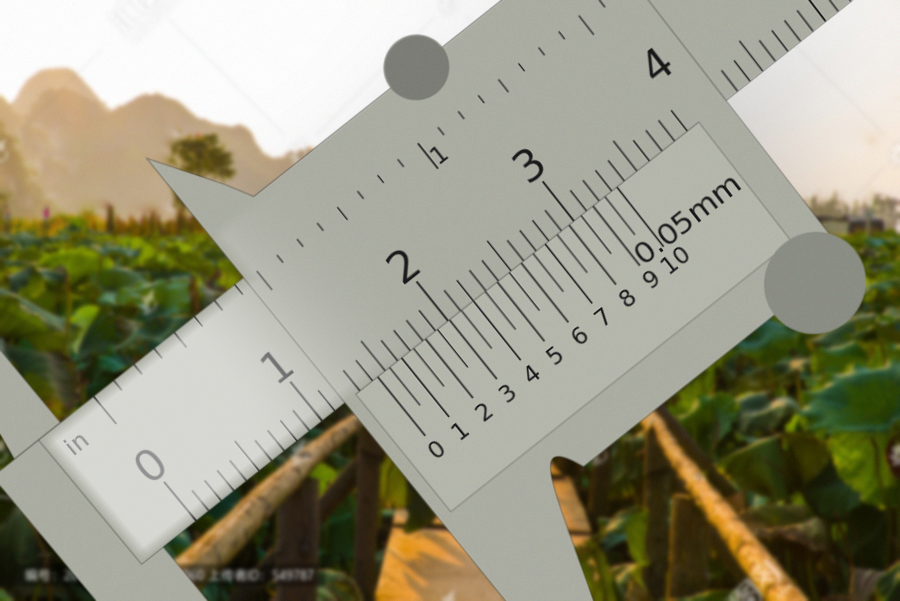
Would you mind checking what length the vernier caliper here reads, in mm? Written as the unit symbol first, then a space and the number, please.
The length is mm 14.4
